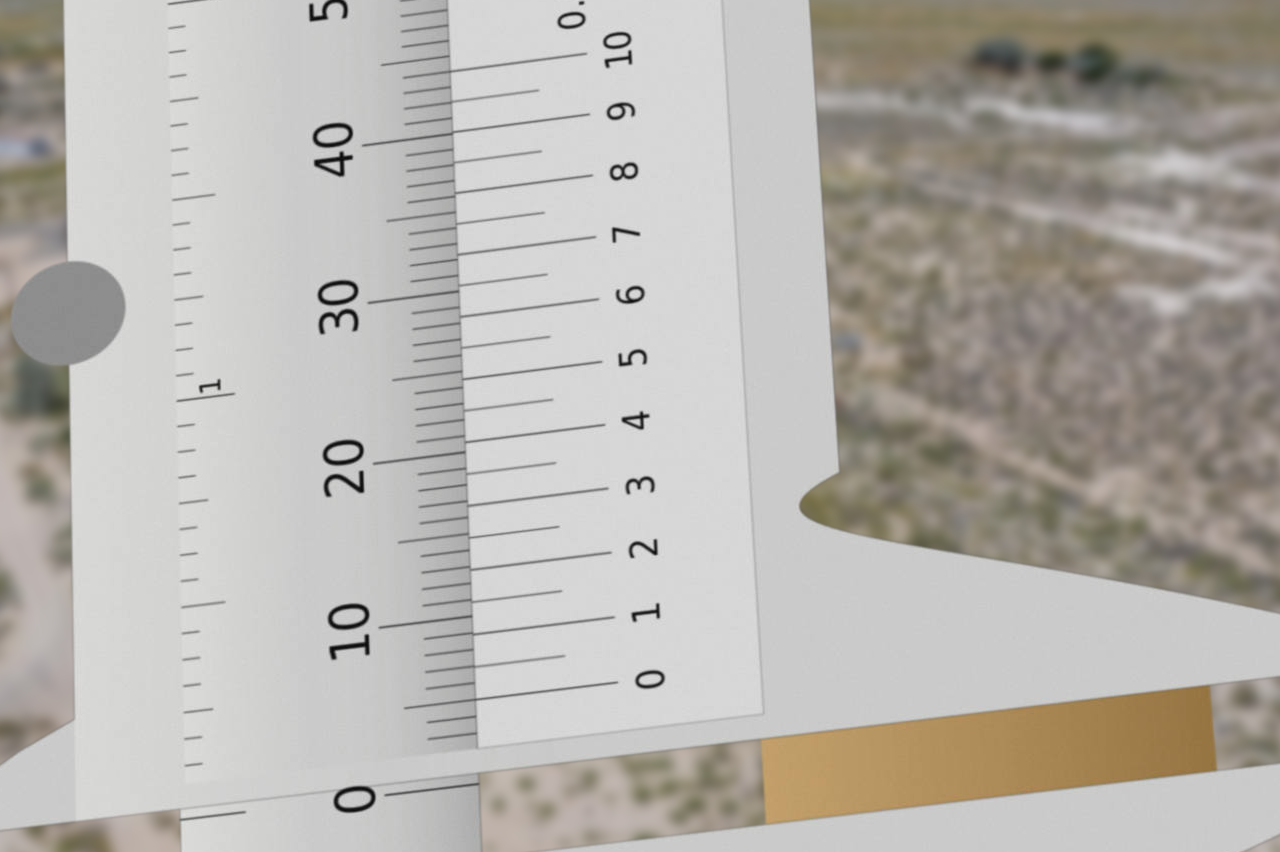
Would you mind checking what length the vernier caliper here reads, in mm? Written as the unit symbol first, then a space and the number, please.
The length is mm 5.0
